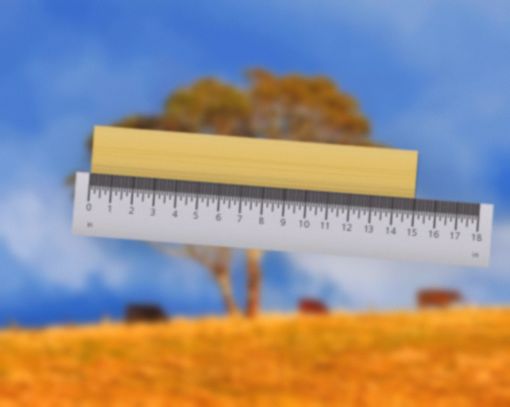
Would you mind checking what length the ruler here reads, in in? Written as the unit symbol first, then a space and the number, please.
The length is in 15
